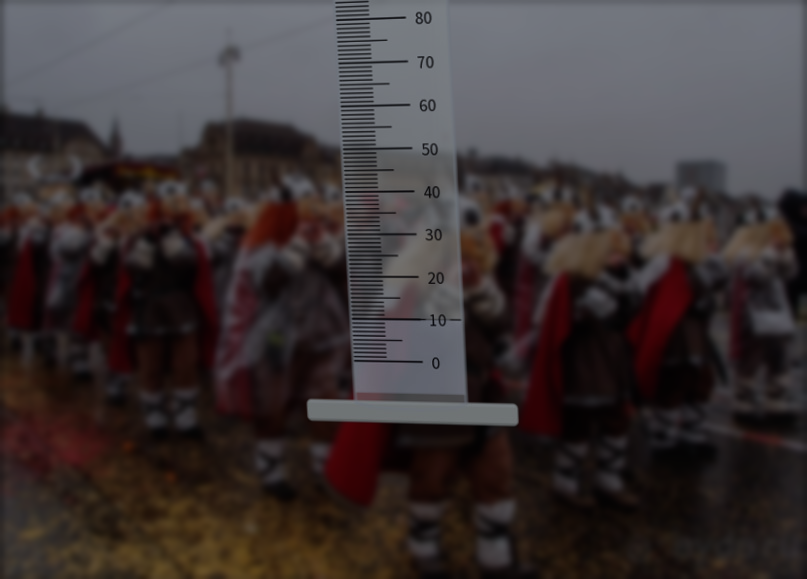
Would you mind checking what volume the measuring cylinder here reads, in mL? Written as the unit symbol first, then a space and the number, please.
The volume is mL 10
